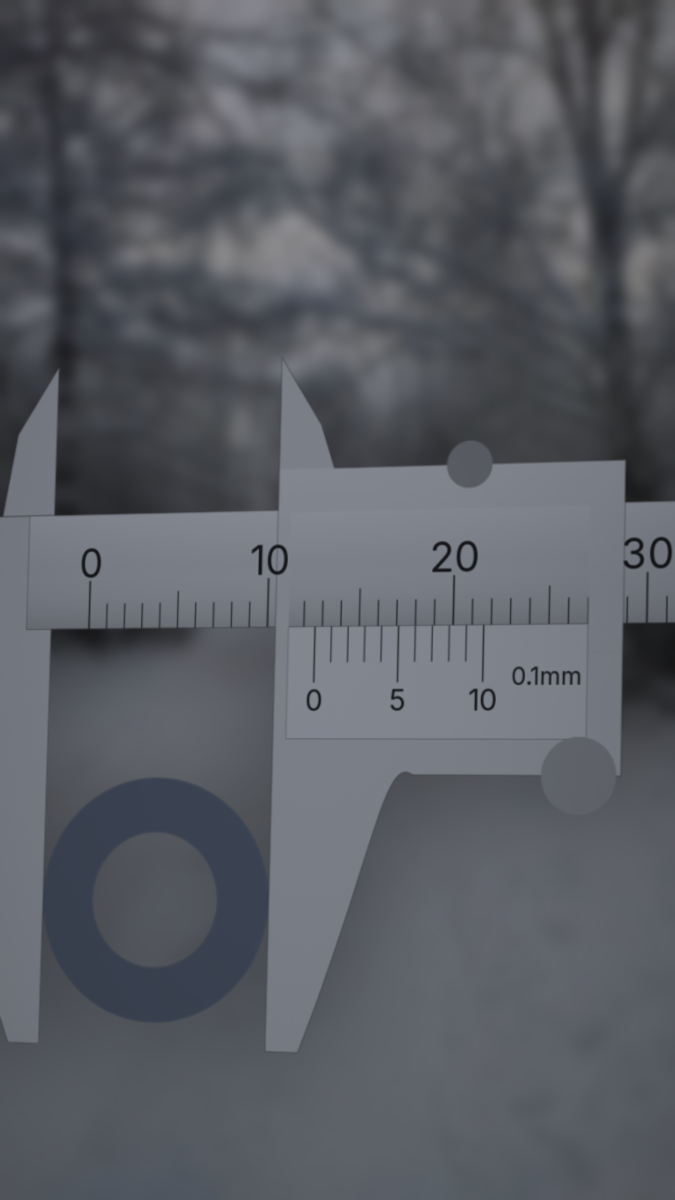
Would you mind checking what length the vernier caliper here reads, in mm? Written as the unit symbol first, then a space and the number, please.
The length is mm 12.6
